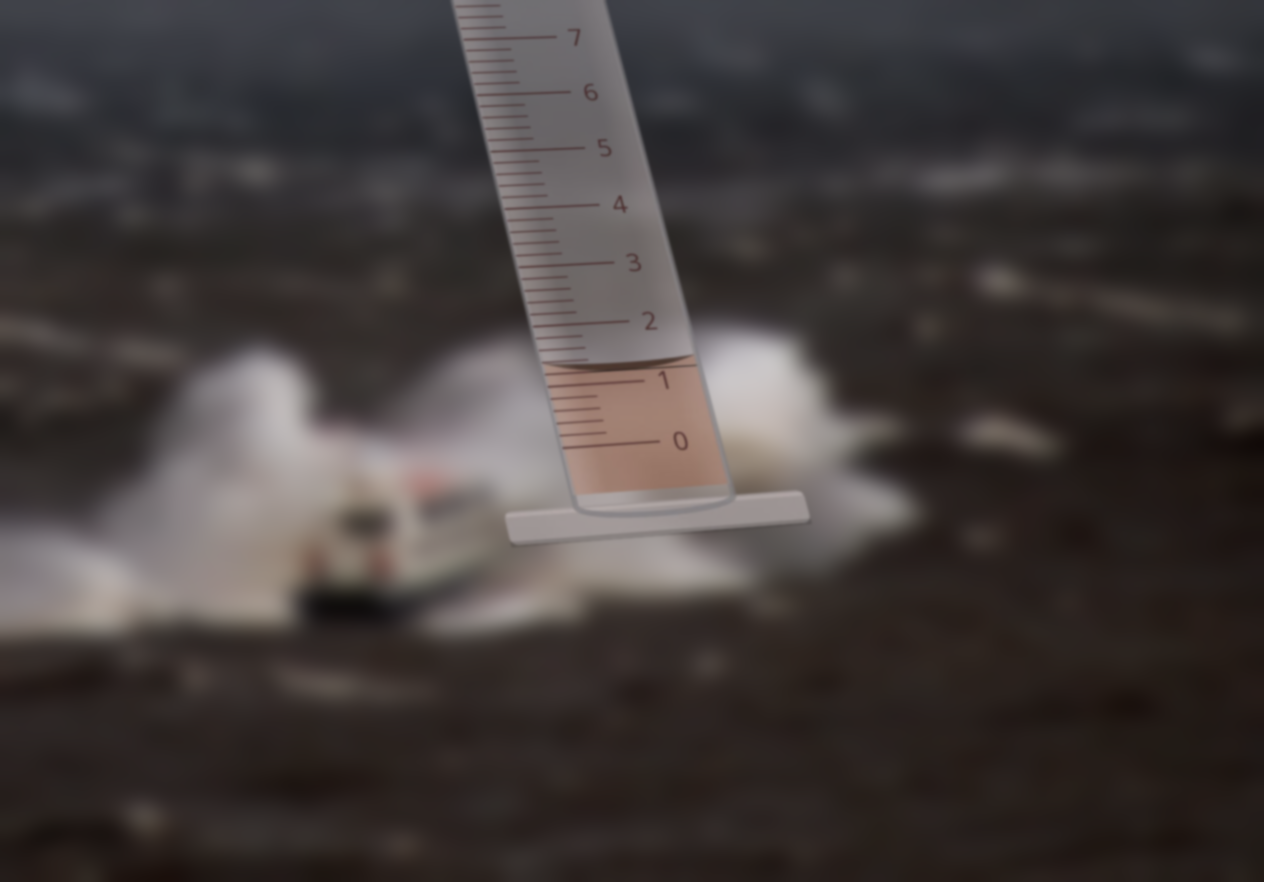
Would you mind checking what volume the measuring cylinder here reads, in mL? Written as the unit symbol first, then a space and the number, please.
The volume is mL 1.2
